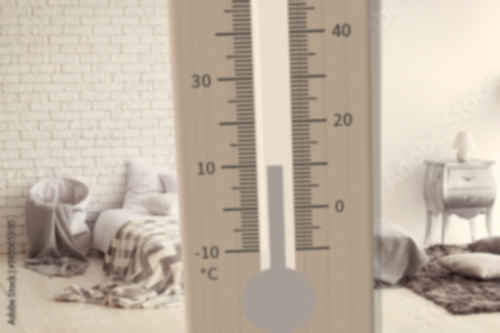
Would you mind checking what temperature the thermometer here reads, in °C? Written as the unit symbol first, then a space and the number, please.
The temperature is °C 10
